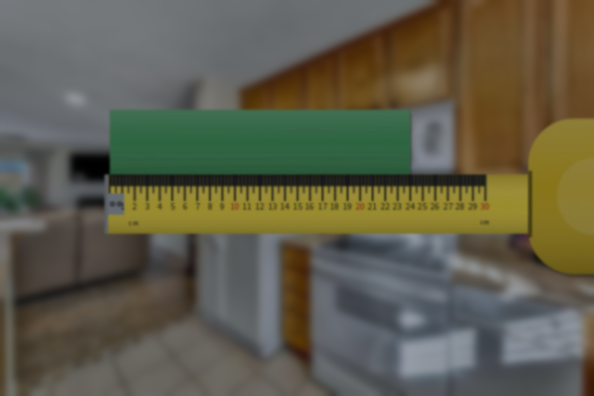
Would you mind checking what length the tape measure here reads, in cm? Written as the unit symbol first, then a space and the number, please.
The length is cm 24
